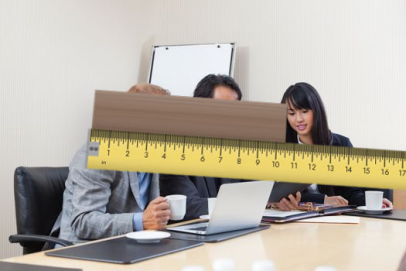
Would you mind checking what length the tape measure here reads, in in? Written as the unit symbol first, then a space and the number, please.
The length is in 10.5
